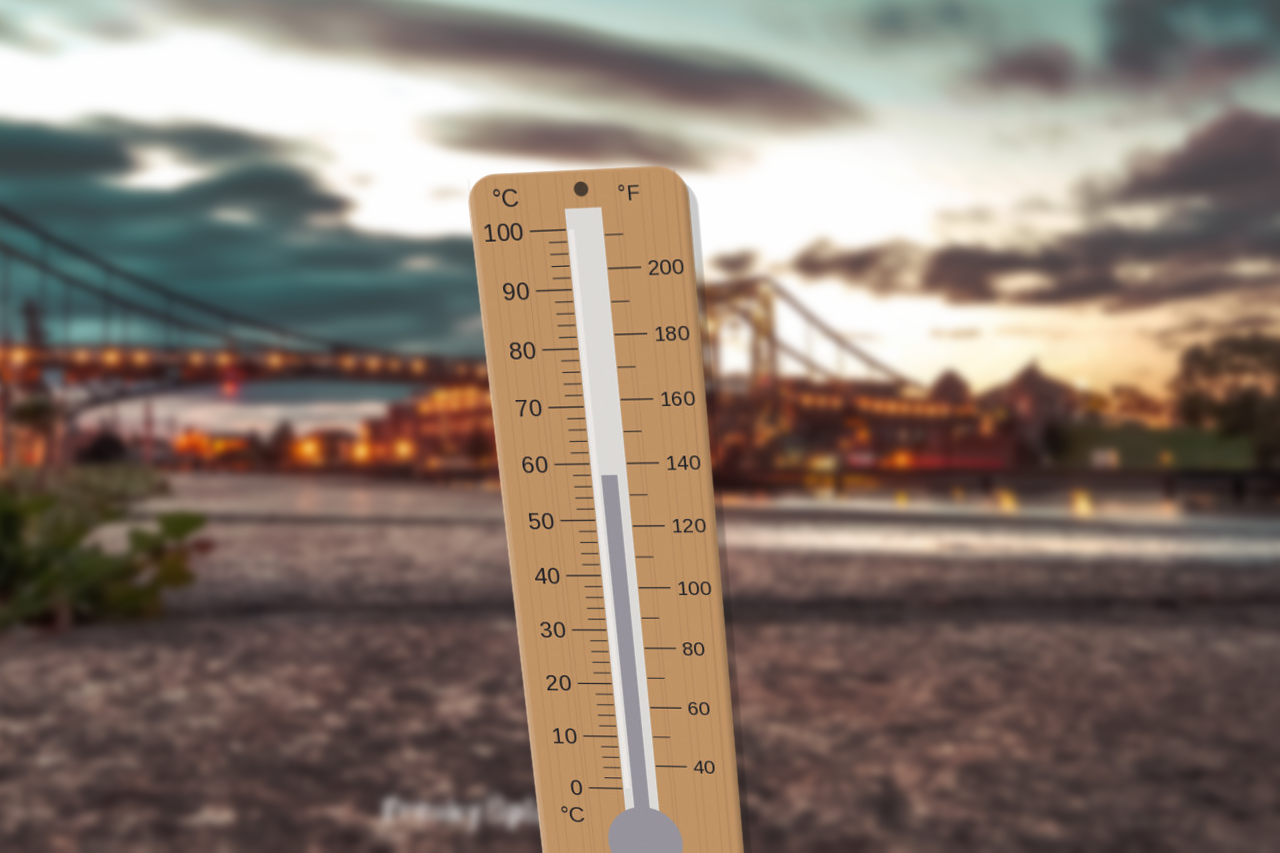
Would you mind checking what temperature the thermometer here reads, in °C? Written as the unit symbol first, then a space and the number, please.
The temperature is °C 58
